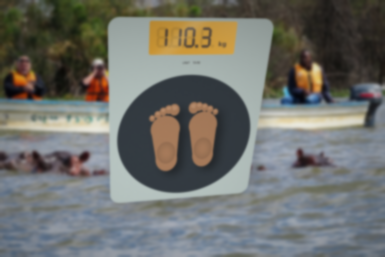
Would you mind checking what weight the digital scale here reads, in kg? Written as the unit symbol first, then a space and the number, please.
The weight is kg 110.3
